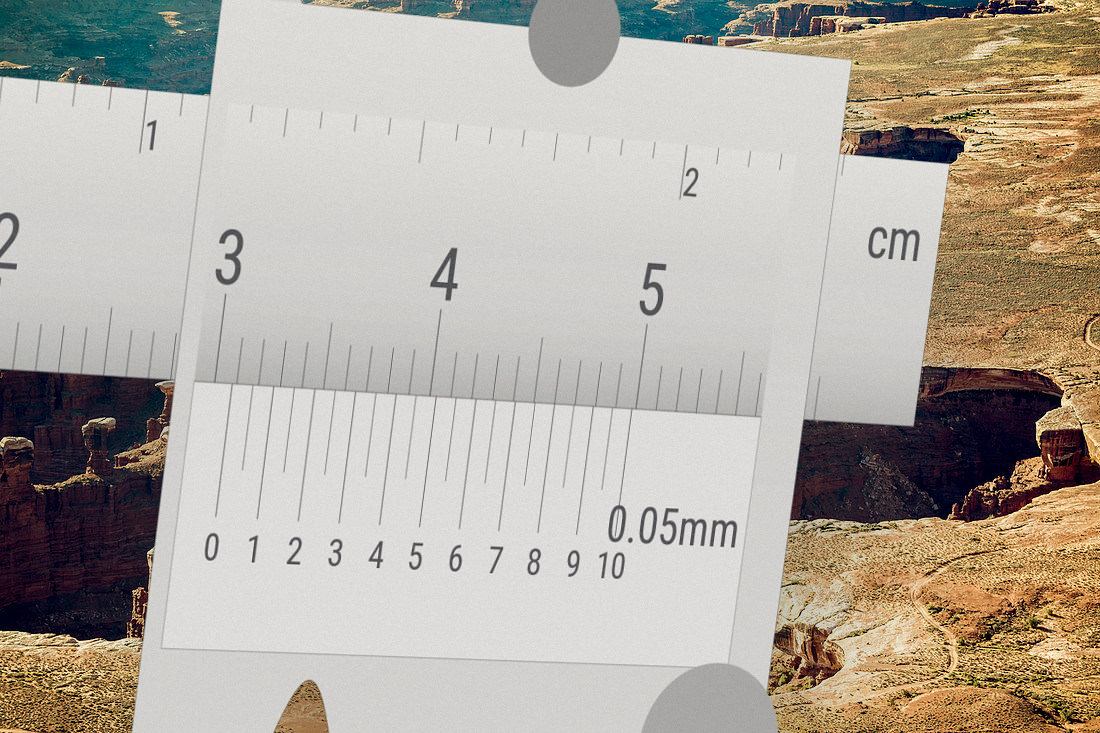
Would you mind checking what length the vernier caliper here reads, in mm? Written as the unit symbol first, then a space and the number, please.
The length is mm 30.8
